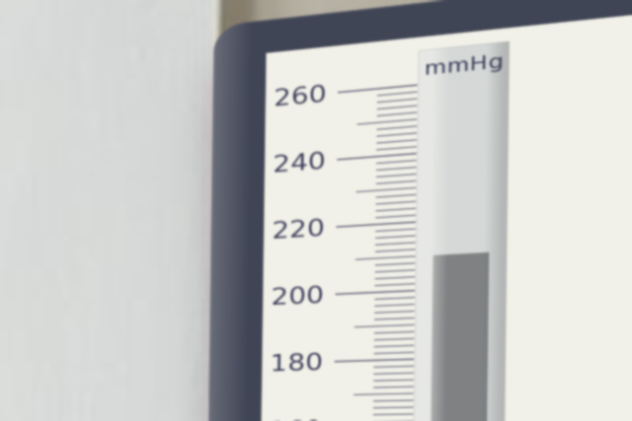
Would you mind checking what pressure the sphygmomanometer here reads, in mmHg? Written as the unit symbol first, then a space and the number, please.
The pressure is mmHg 210
